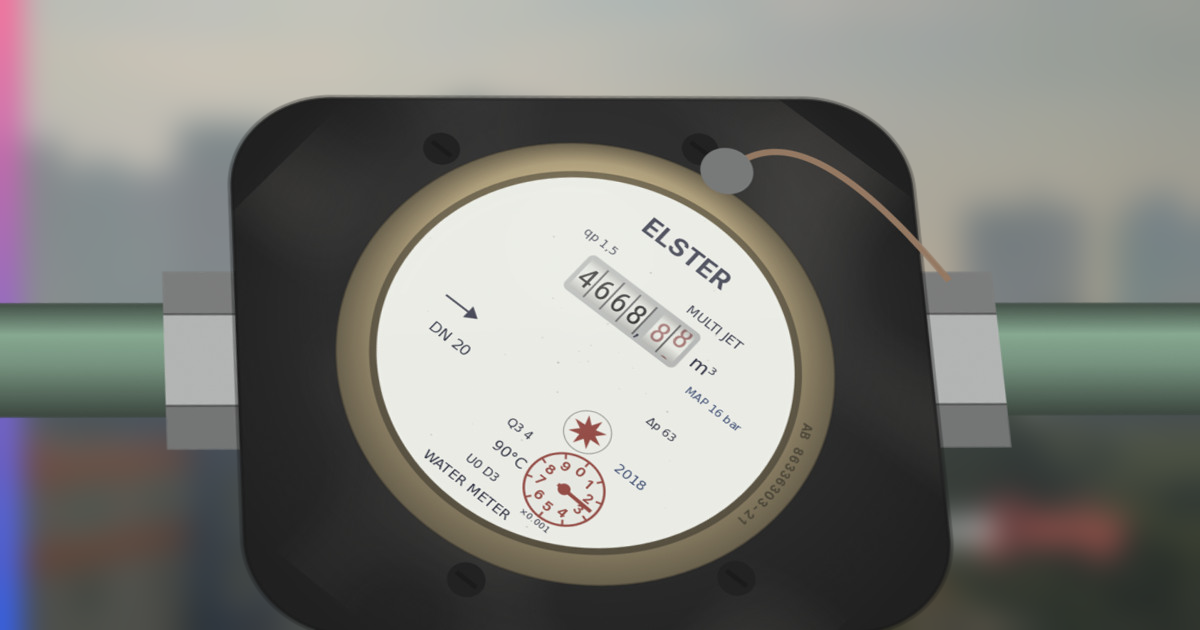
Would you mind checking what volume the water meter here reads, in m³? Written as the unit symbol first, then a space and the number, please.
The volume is m³ 4668.882
